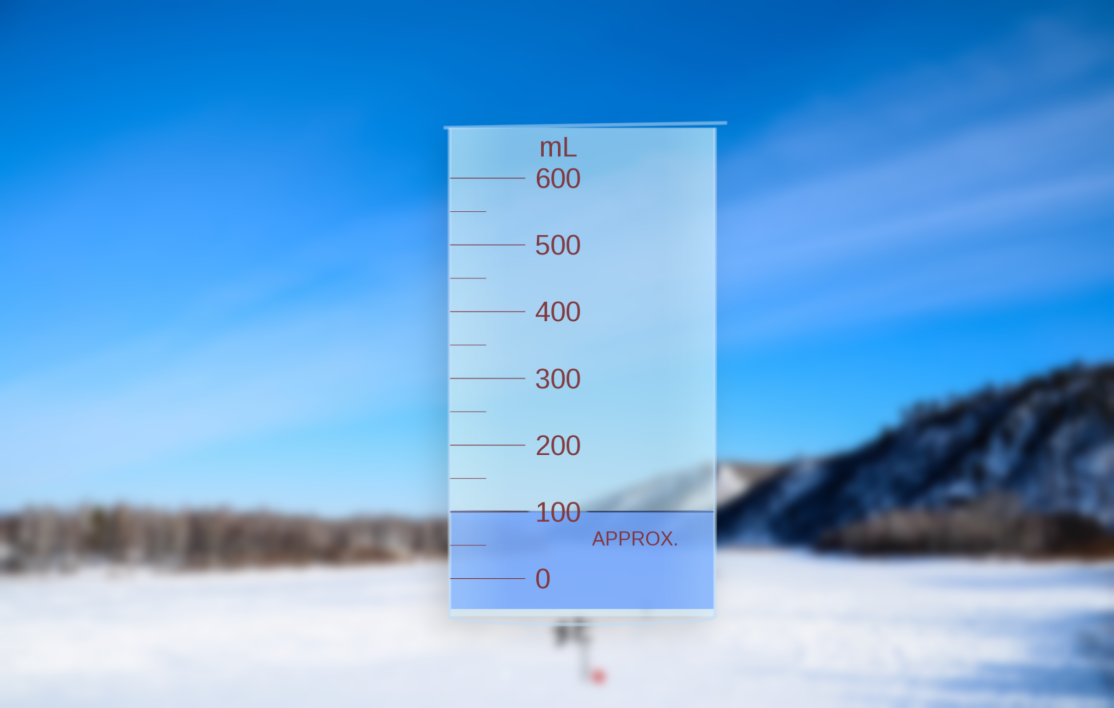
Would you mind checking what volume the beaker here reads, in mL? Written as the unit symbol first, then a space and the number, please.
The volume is mL 100
